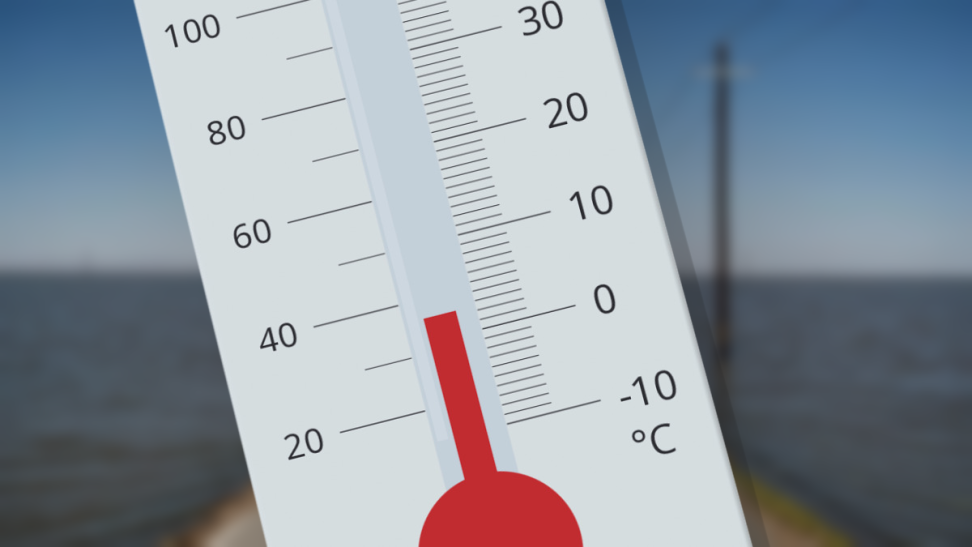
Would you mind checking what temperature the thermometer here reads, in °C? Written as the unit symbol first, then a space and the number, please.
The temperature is °C 2.5
